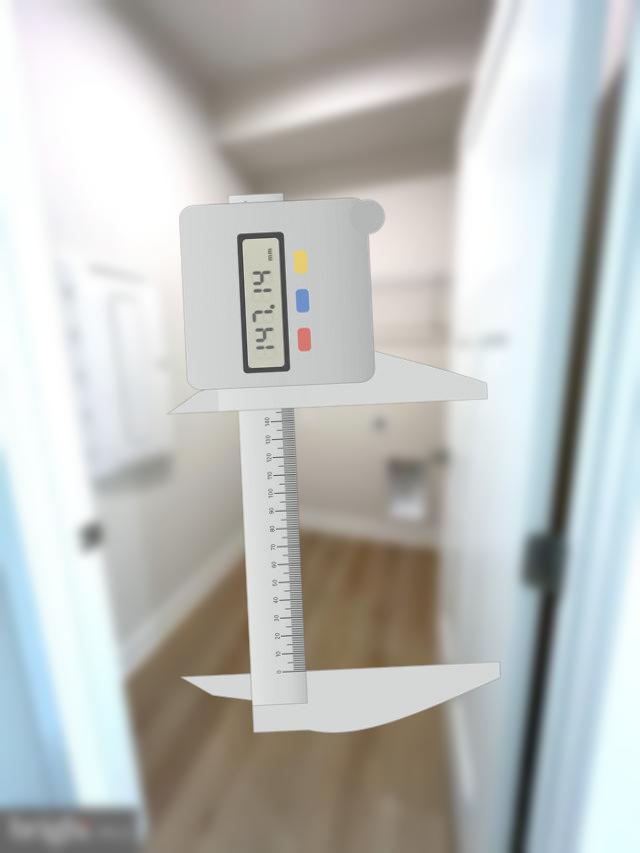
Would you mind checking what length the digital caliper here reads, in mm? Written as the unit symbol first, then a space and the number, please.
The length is mm 147.14
